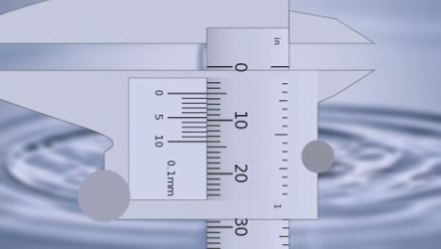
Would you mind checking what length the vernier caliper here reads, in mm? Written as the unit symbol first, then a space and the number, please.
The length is mm 5.0
